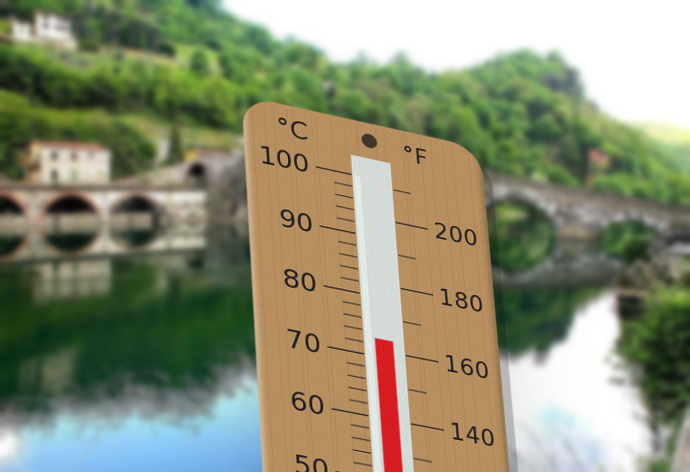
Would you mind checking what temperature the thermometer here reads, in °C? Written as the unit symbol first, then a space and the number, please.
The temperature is °C 73
